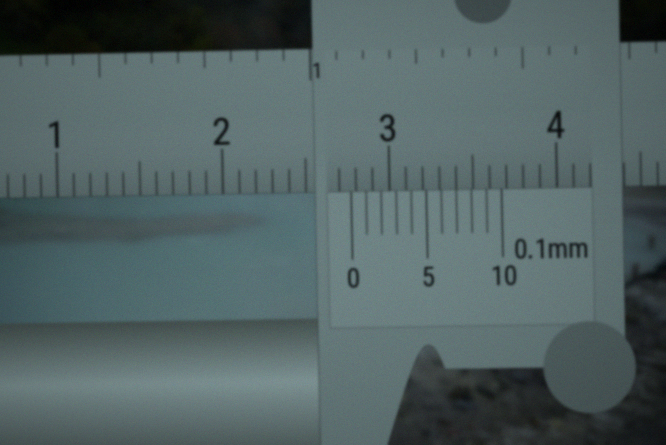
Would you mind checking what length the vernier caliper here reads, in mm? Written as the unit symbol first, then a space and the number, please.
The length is mm 27.7
